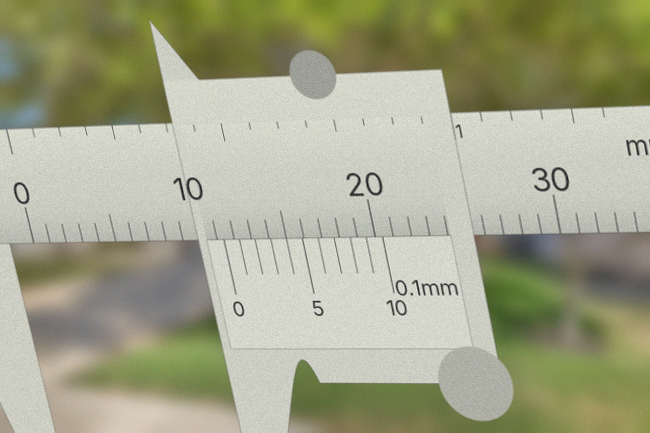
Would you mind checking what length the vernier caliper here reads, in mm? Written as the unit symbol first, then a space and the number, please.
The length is mm 11.4
